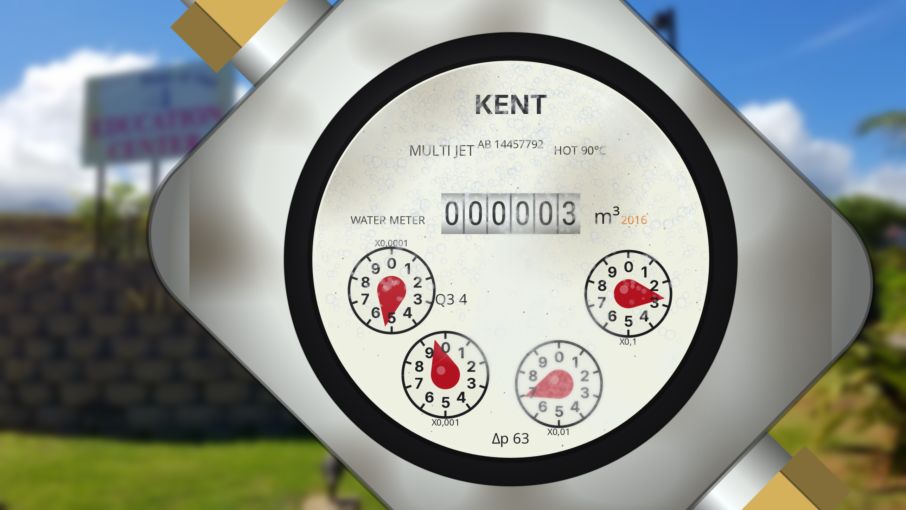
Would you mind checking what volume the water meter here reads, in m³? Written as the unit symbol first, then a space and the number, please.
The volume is m³ 3.2695
